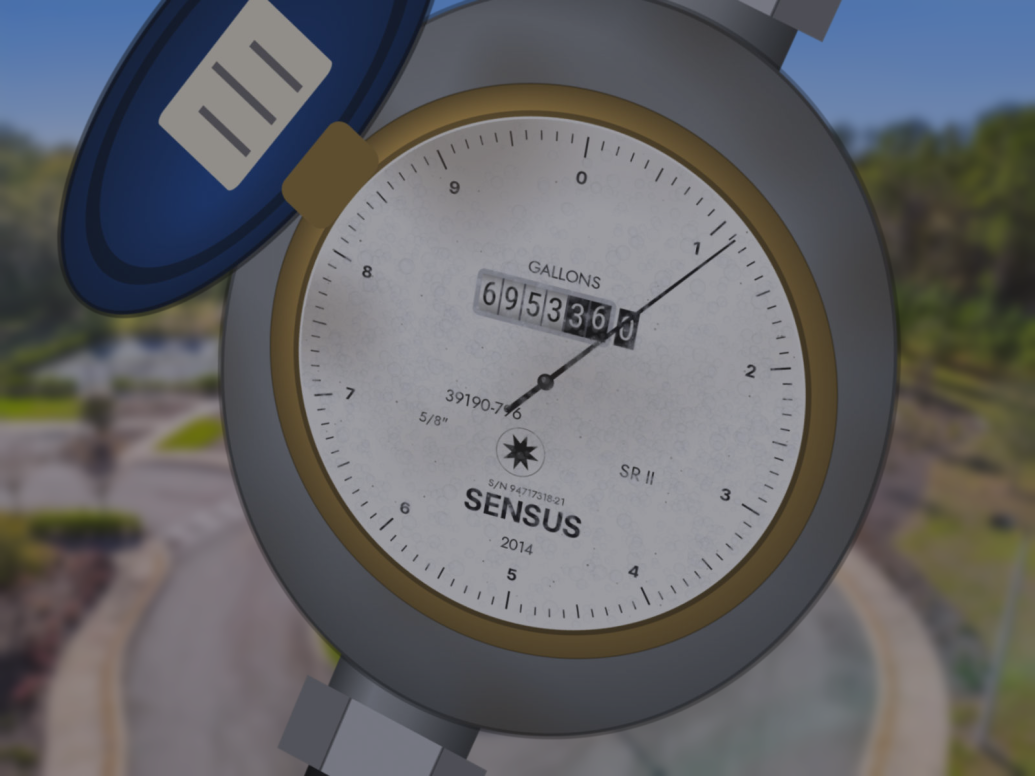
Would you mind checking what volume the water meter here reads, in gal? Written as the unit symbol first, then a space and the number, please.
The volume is gal 6953361.1
